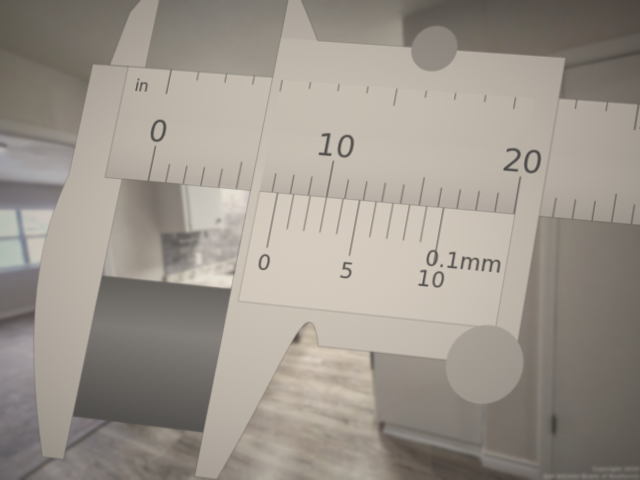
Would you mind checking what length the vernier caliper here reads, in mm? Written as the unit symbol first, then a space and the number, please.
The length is mm 7.3
